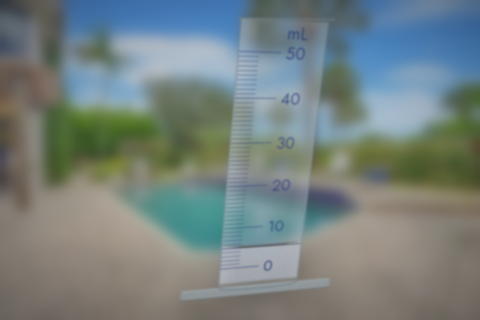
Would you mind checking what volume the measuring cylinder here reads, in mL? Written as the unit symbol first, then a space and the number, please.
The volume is mL 5
